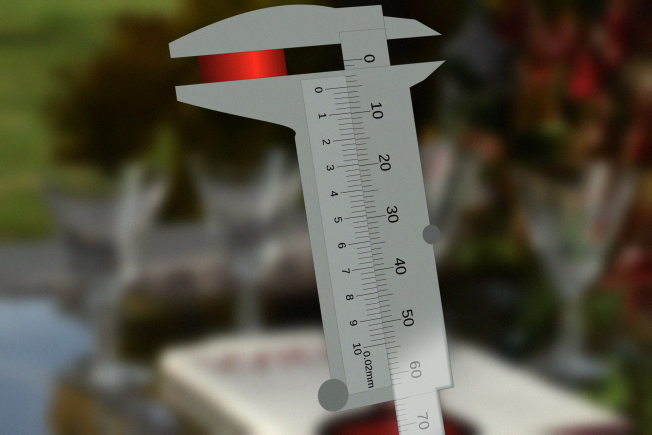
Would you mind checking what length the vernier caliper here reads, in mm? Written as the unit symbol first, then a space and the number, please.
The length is mm 5.0
